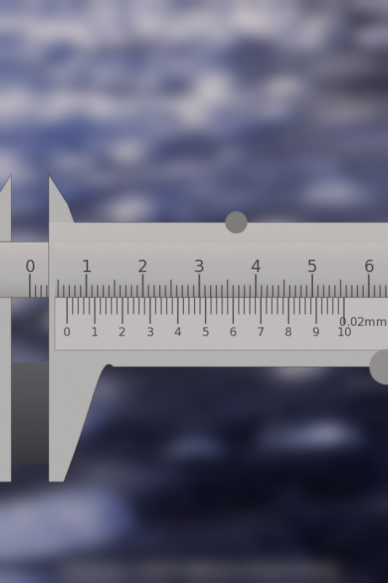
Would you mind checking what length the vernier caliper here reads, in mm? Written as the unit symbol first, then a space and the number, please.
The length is mm 6.6
